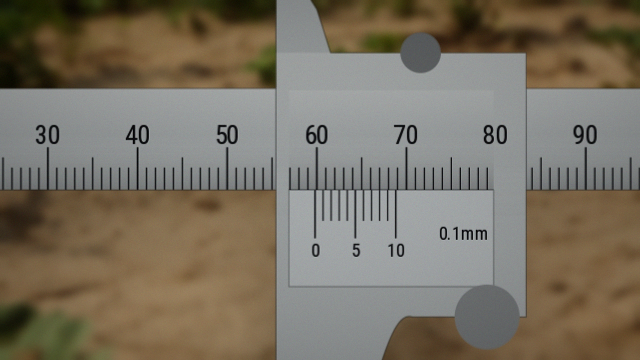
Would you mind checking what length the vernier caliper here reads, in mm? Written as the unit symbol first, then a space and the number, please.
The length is mm 59.8
